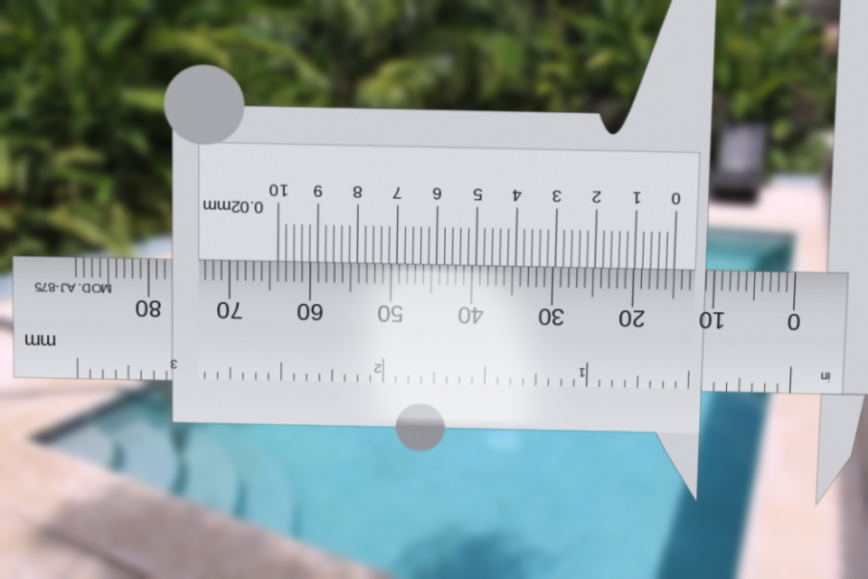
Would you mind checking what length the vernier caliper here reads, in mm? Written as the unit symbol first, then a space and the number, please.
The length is mm 15.0
